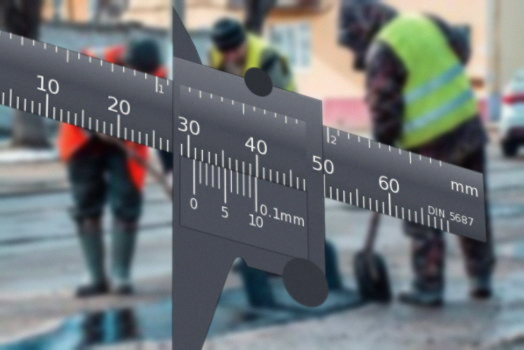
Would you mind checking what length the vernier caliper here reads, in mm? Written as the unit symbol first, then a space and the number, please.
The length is mm 30.8
